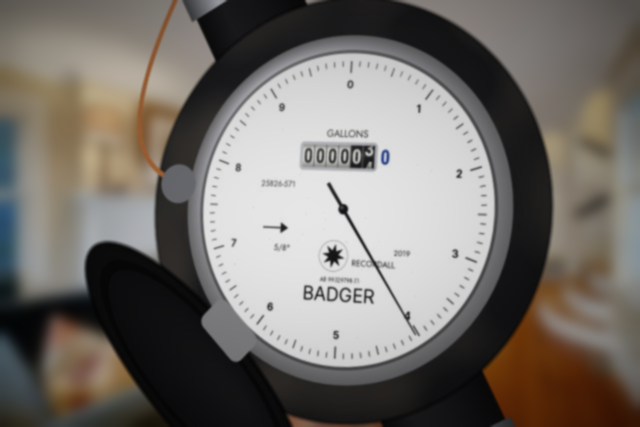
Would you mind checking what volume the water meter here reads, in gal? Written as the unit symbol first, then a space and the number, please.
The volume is gal 34.0
